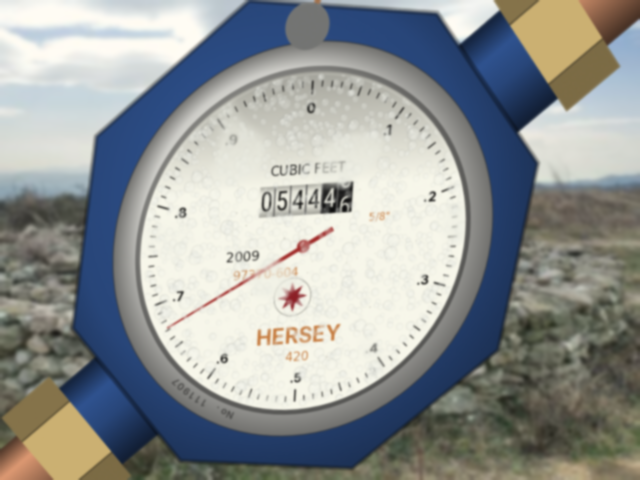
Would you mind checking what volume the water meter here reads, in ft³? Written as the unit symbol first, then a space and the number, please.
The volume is ft³ 54445.67
